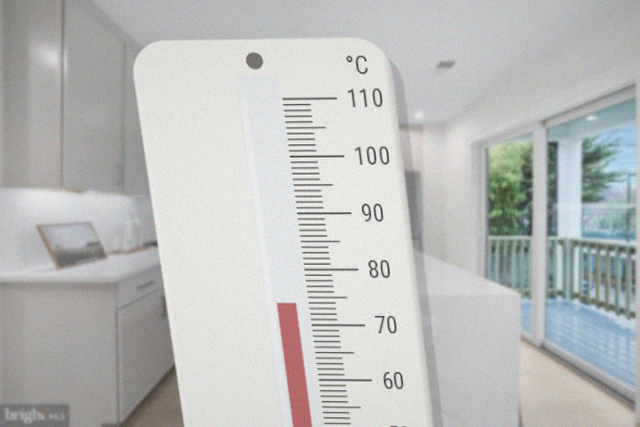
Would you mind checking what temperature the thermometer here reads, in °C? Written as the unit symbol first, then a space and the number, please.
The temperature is °C 74
